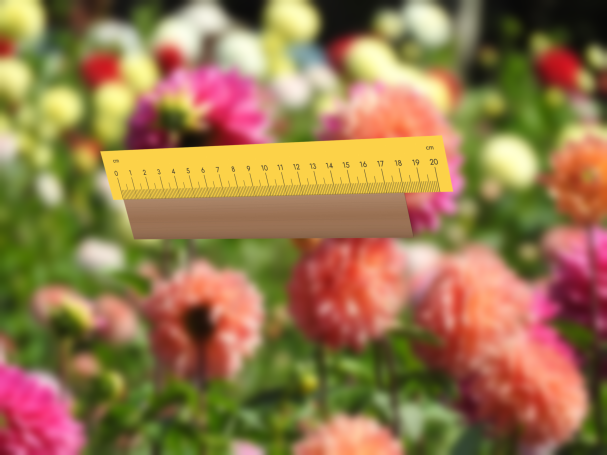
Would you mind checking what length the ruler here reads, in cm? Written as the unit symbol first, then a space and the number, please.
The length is cm 18
